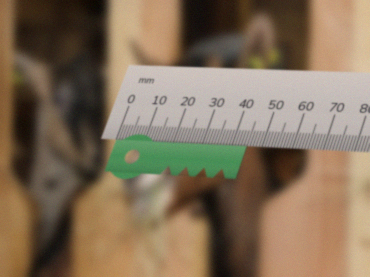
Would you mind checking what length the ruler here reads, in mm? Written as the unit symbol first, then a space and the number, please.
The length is mm 45
